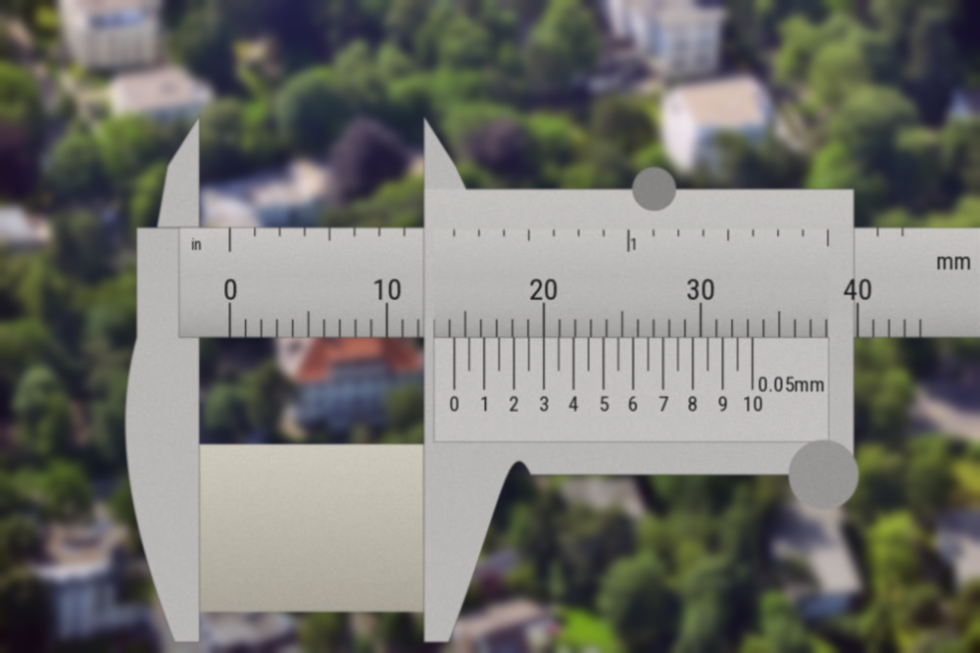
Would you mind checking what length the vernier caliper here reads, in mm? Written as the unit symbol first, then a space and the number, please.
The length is mm 14.3
